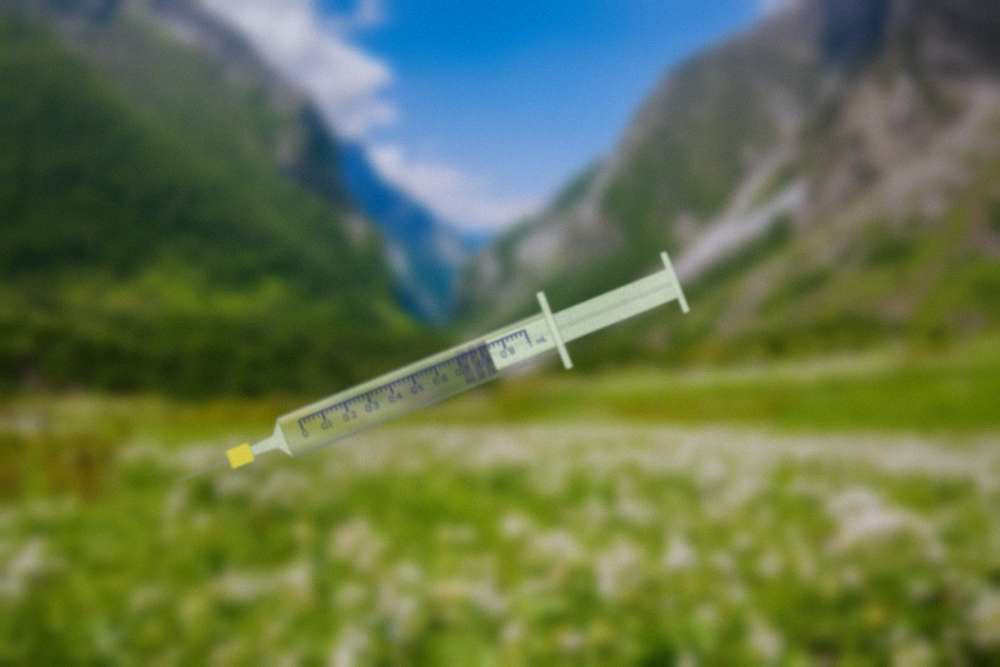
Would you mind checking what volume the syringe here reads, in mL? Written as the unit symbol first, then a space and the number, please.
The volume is mL 0.7
